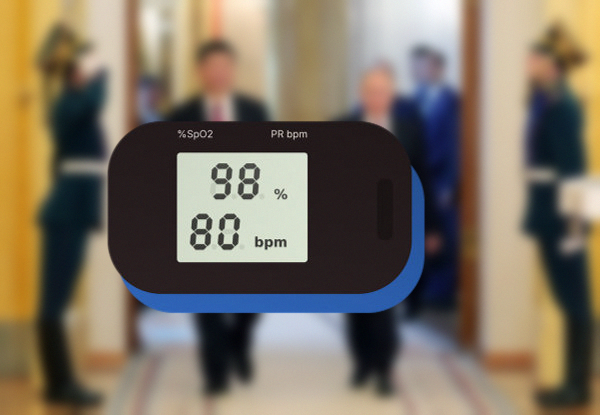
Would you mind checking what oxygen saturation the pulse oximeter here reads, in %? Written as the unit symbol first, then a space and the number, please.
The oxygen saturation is % 98
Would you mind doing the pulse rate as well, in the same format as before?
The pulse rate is bpm 80
